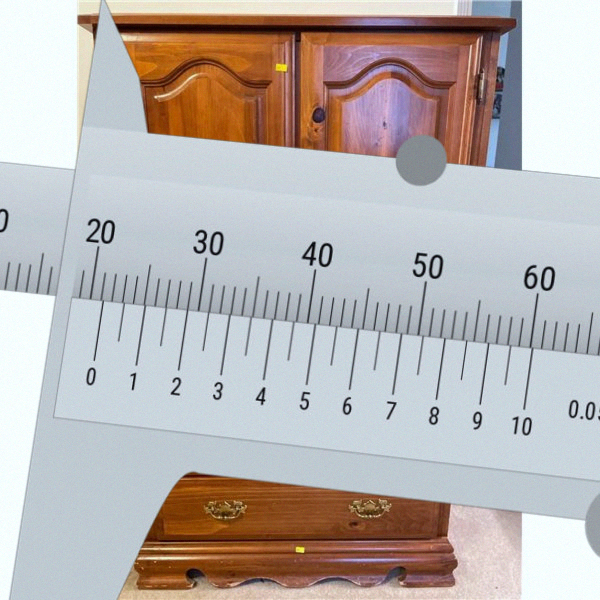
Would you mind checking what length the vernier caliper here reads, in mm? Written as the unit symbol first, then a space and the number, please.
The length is mm 21.2
